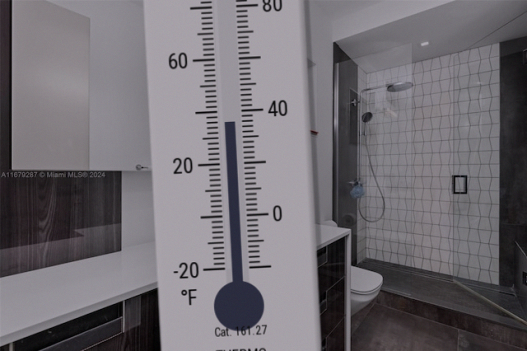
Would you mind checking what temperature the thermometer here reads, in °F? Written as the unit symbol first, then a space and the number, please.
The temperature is °F 36
